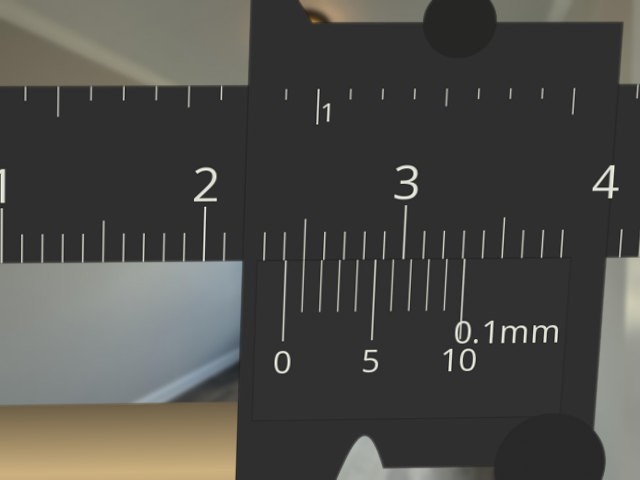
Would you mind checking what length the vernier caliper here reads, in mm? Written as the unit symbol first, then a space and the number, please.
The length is mm 24.1
